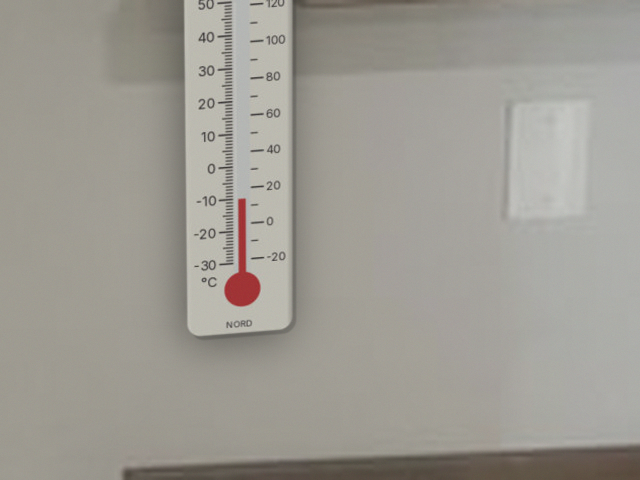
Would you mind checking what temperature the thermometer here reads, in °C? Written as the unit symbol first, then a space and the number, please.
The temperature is °C -10
